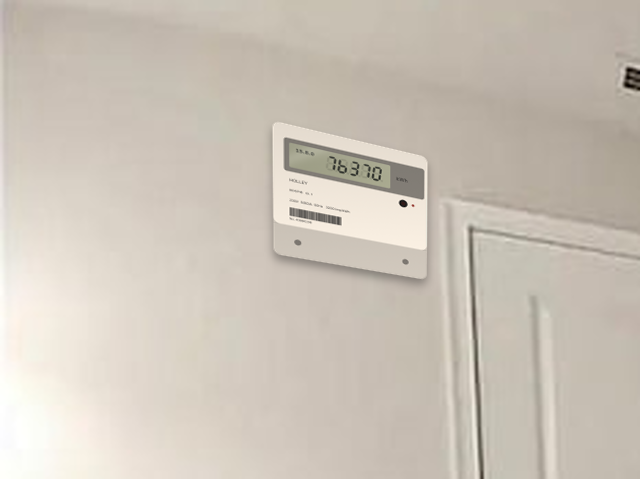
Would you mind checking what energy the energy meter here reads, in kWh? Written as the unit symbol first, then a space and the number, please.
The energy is kWh 76370
